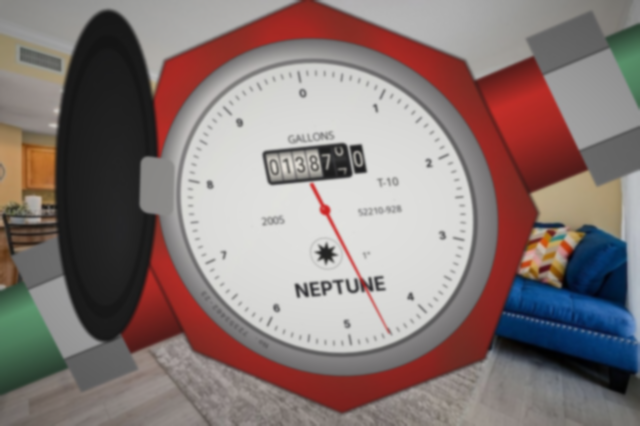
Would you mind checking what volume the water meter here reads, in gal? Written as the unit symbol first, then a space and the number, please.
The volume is gal 138764.5
